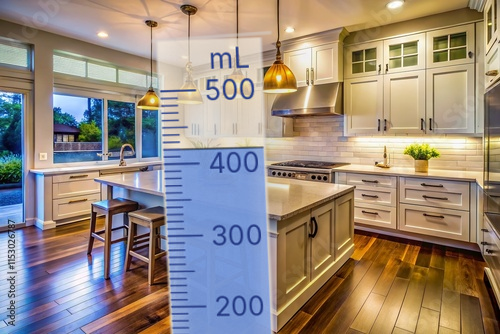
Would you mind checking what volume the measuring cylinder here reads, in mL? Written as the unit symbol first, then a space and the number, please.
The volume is mL 420
